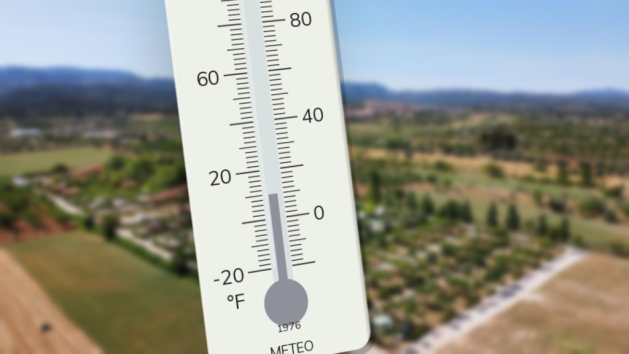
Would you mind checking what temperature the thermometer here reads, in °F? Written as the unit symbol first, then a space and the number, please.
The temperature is °F 10
